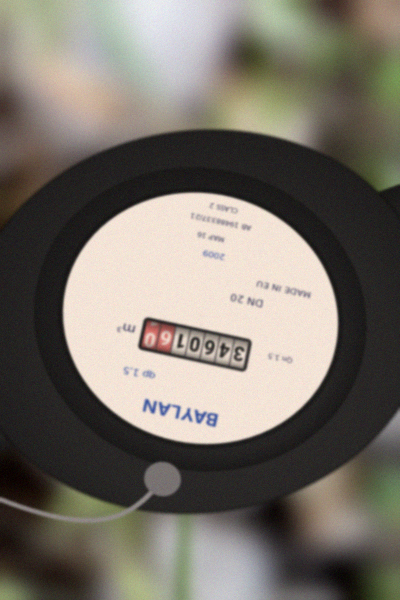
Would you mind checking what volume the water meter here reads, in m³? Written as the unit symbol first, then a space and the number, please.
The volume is m³ 34601.60
